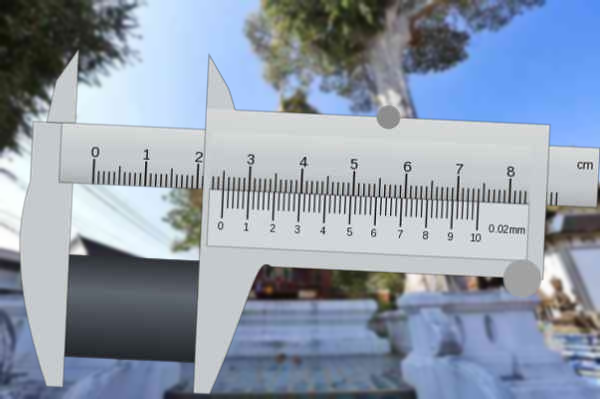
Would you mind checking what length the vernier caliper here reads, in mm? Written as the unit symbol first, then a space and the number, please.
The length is mm 25.0
